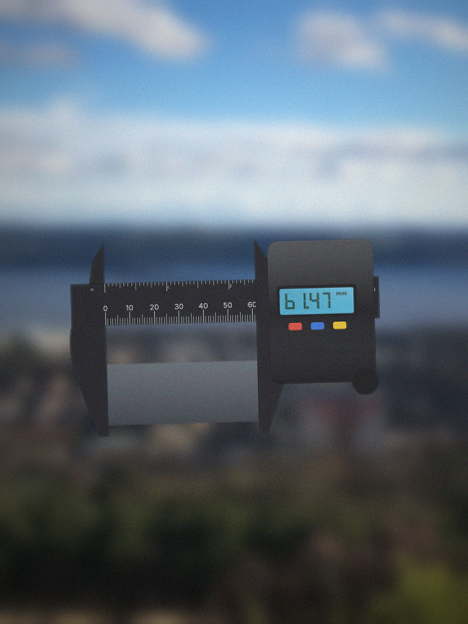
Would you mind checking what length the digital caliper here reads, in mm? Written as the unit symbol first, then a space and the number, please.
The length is mm 61.47
